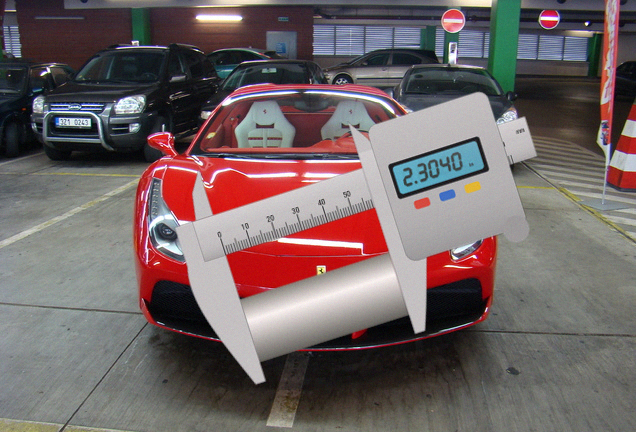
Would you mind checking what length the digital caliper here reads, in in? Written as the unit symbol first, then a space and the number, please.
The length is in 2.3040
